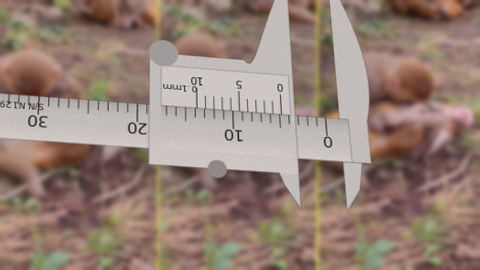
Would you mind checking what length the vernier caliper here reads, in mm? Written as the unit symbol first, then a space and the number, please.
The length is mm 4.8
